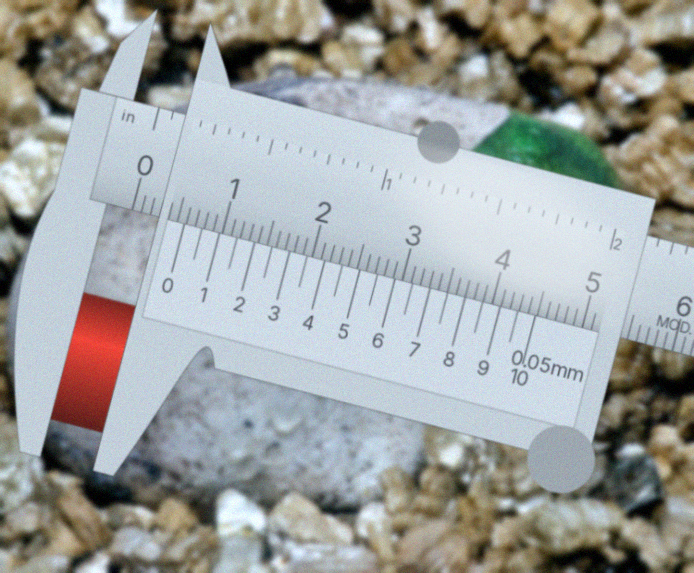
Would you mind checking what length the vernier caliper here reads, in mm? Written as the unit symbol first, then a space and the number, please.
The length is mm 5.8
